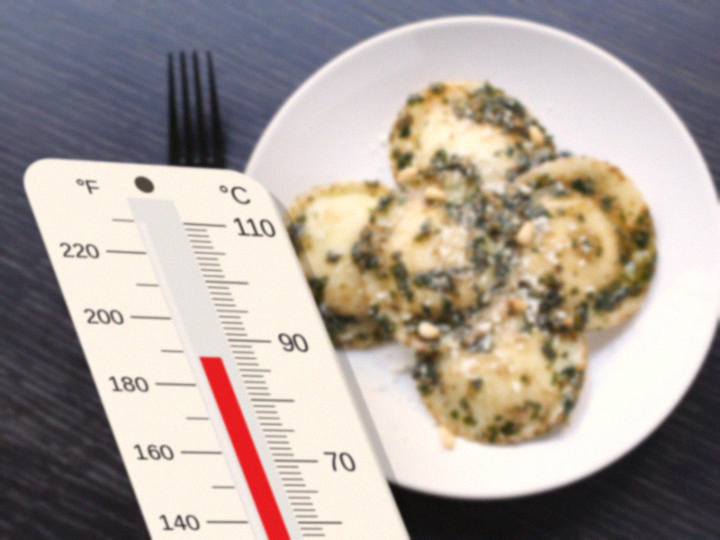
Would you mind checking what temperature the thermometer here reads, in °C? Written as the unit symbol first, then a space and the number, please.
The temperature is °C 87
